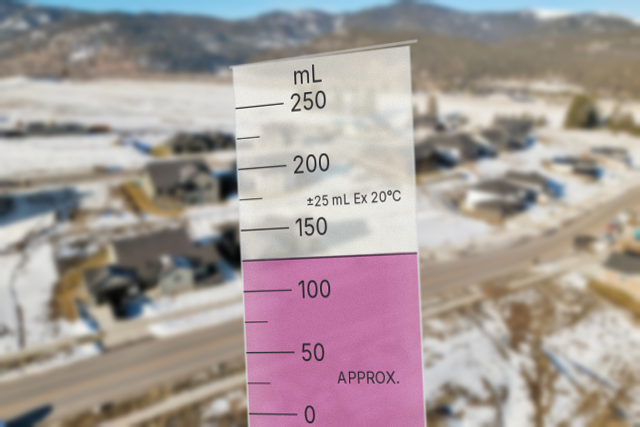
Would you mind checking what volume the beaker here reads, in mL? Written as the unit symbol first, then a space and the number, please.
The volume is mL 125
